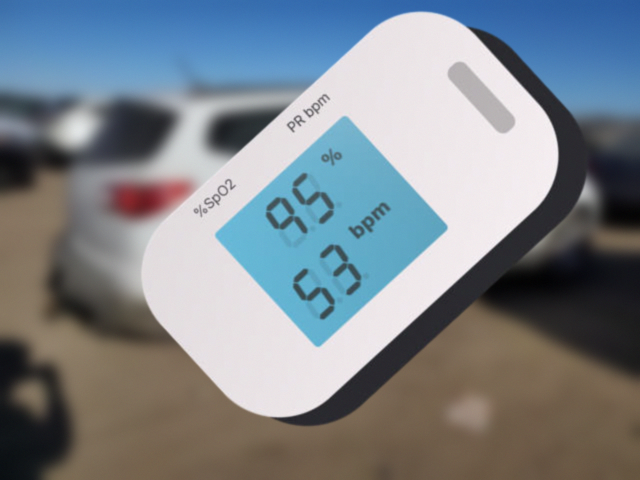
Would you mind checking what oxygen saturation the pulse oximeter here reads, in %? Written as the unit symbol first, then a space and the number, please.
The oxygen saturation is % 95
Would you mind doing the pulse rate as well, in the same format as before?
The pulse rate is bpm 53
